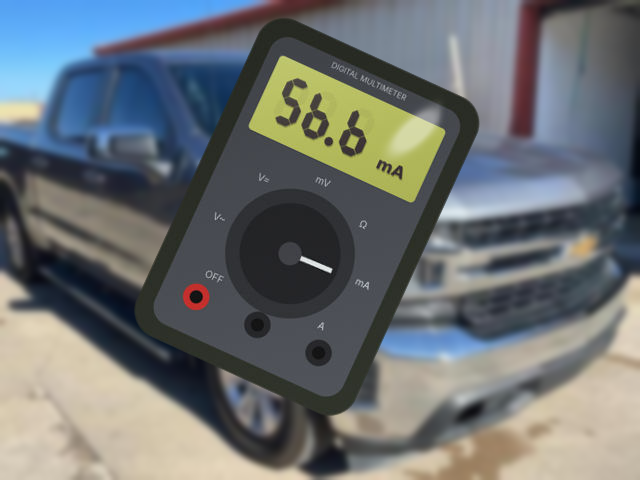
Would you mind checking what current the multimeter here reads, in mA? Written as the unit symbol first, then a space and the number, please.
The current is mA 56.6
